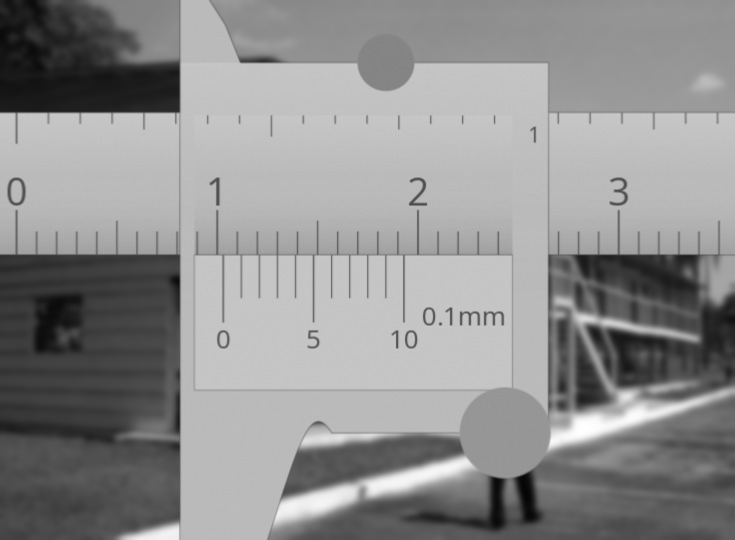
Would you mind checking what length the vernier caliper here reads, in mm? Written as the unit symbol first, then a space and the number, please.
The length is mm 10.3
